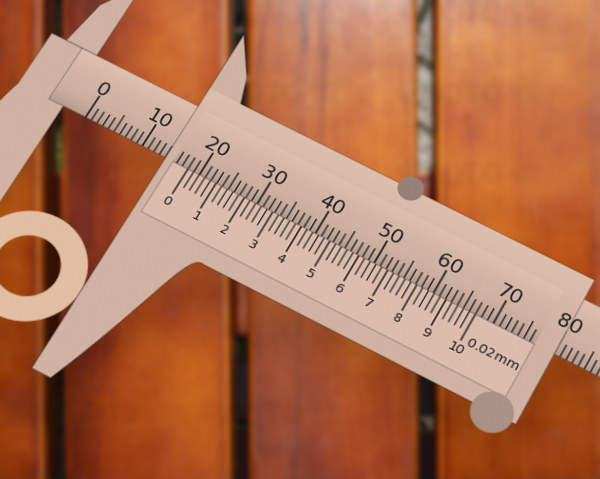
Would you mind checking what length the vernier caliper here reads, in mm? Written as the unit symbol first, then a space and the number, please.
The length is mm 18.0
